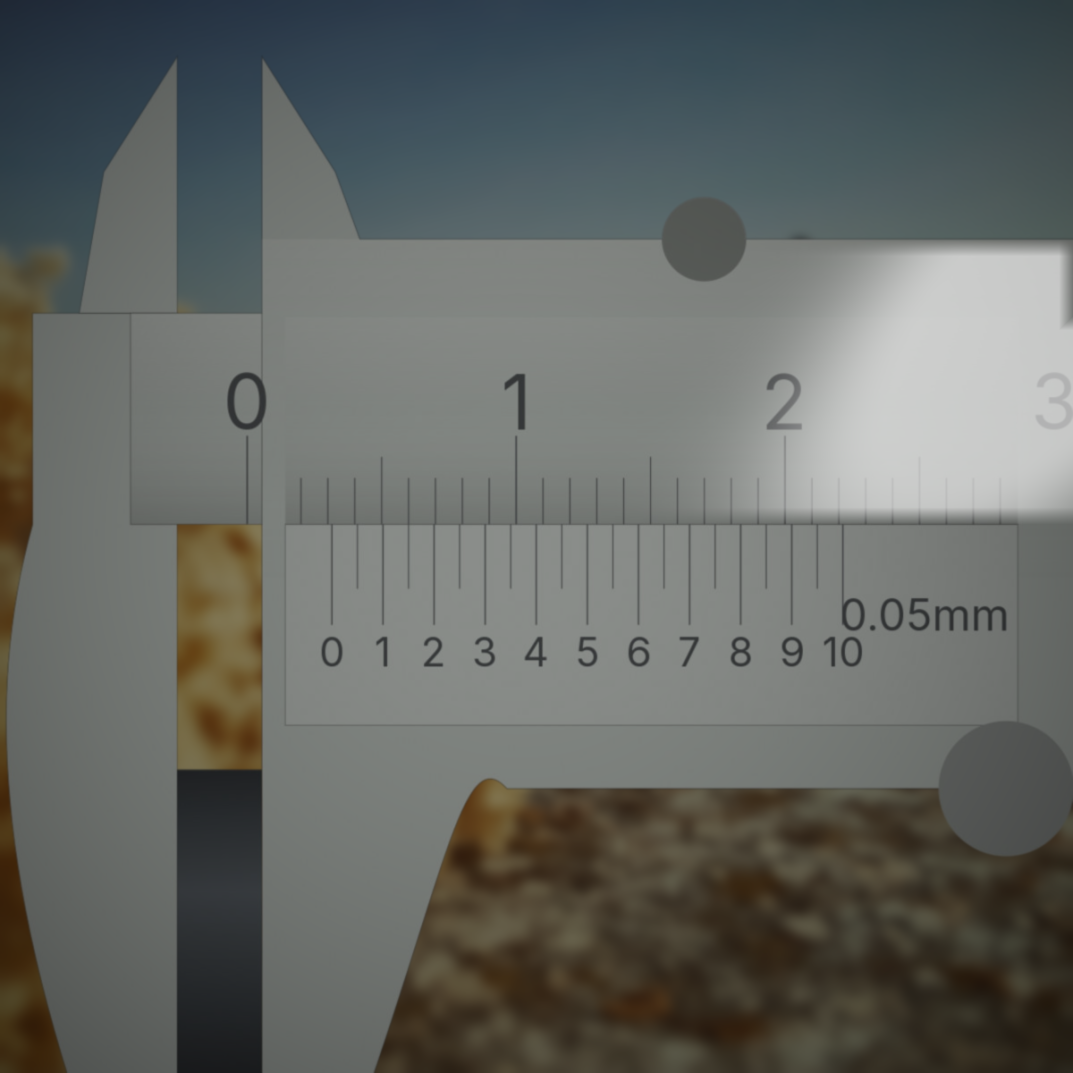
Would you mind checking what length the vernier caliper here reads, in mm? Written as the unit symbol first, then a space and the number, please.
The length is mm 3.15
